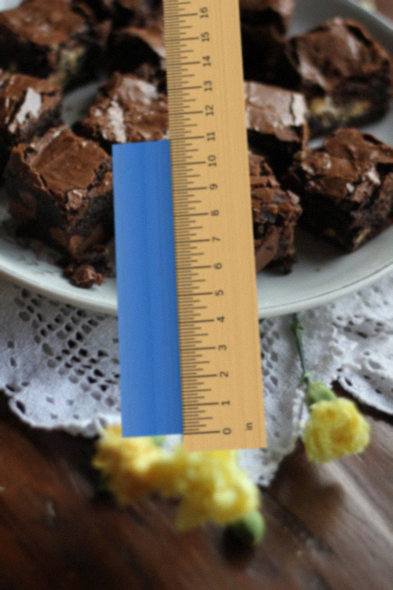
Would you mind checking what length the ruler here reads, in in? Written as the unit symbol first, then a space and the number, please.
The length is in 11
